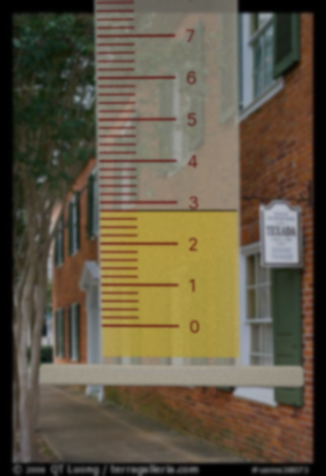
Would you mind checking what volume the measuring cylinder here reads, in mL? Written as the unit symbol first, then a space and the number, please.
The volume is mL 2.8
